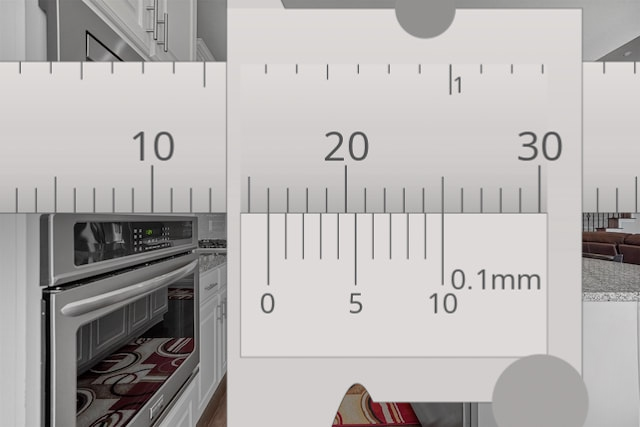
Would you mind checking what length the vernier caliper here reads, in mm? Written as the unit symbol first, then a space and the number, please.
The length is mm 16.0
